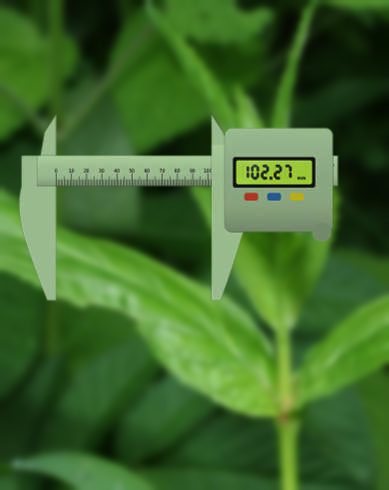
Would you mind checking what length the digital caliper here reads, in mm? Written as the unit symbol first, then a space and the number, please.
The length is mm 102.27
